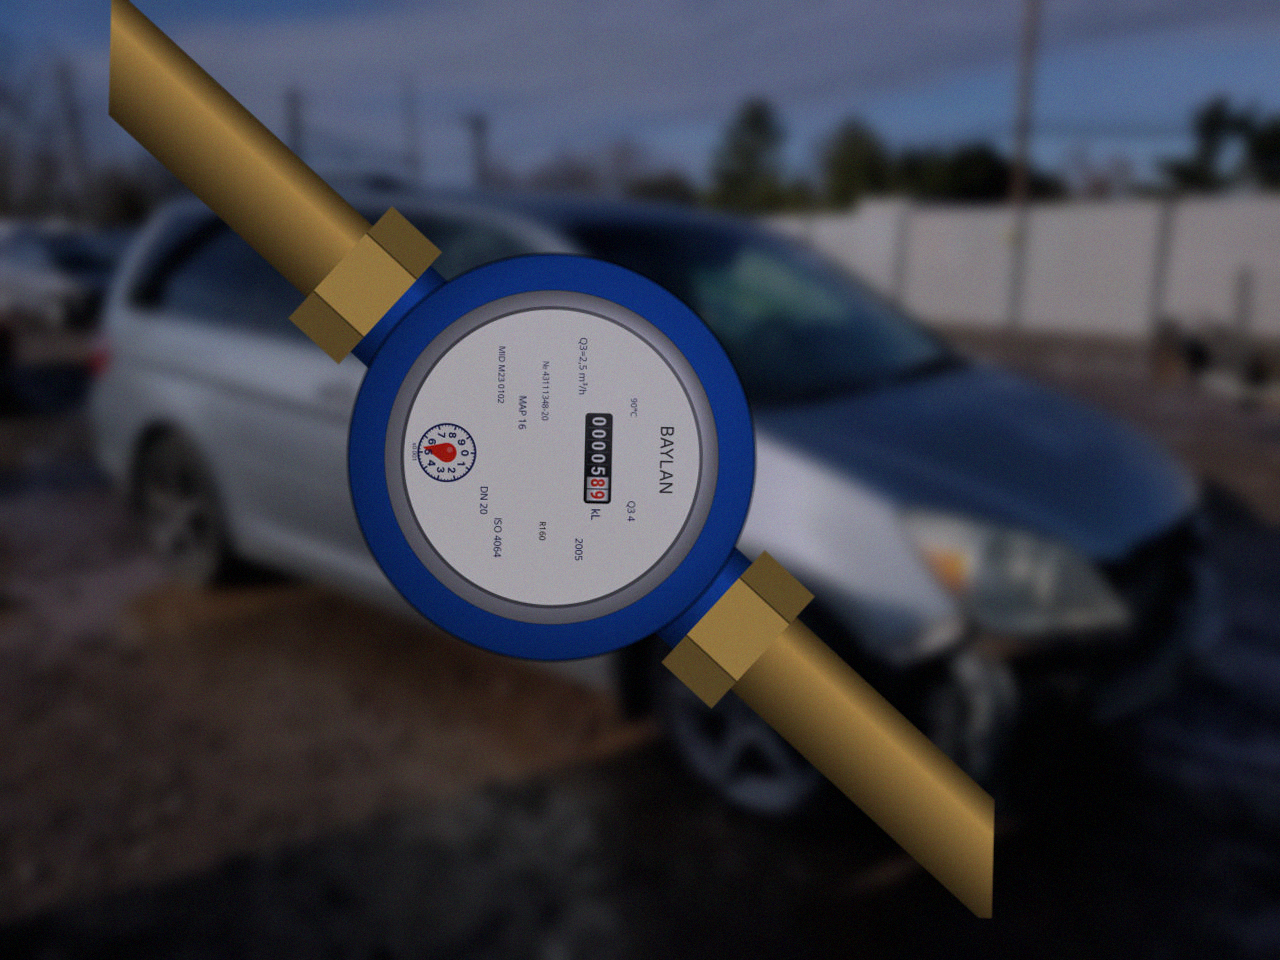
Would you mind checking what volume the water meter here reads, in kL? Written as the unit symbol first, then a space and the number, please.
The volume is kL 5.895
